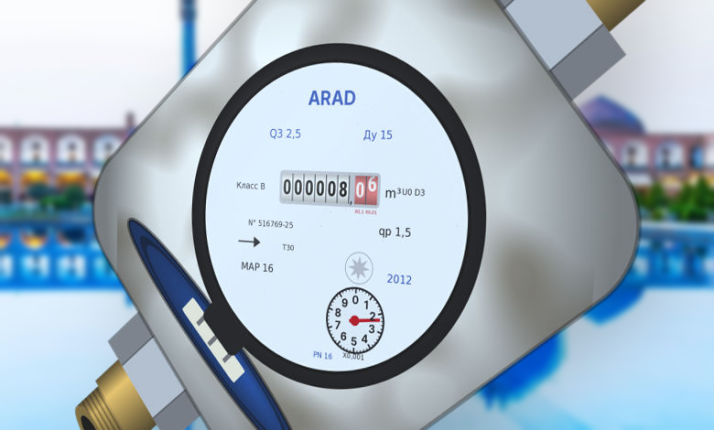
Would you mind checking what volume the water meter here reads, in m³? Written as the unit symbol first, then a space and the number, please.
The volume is m³ 8.062
